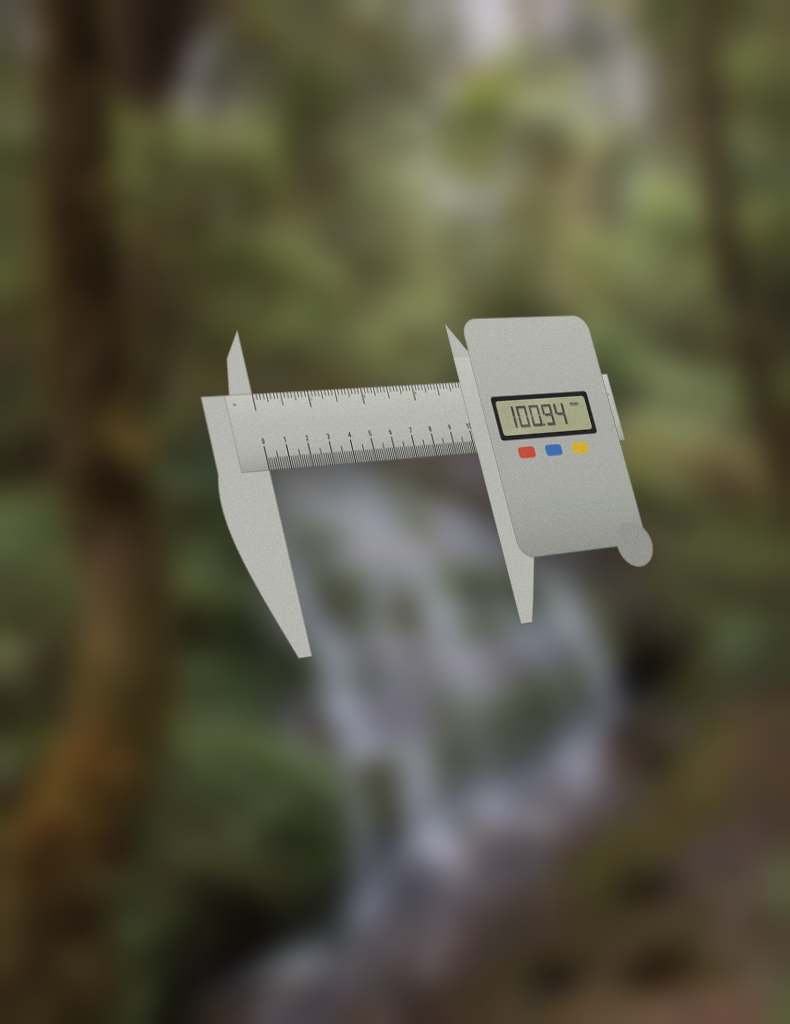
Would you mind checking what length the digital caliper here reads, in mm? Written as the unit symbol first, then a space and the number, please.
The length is mm 100.94
